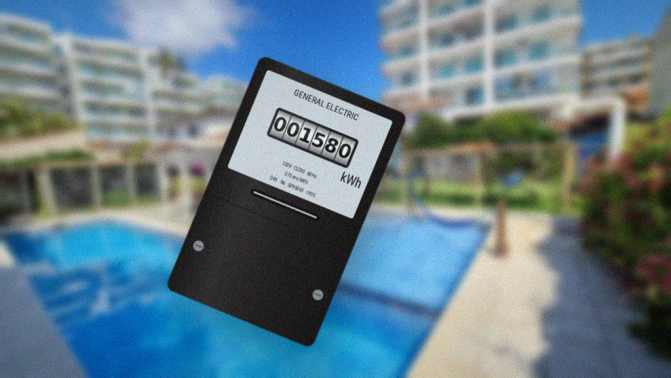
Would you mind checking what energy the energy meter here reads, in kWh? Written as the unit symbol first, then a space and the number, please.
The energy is kWh 1580
